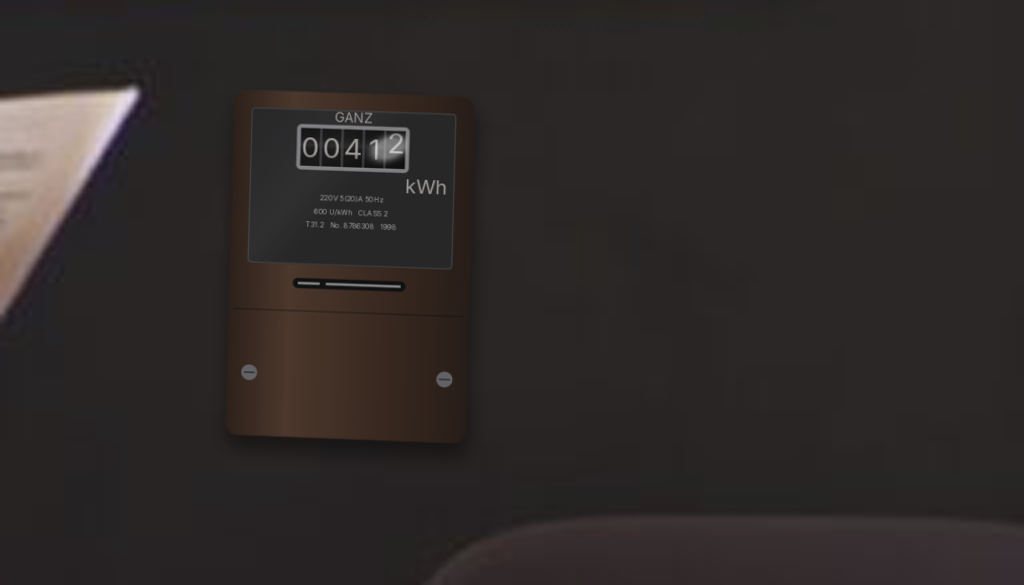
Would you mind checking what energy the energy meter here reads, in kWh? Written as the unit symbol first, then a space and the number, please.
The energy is kWh 412
